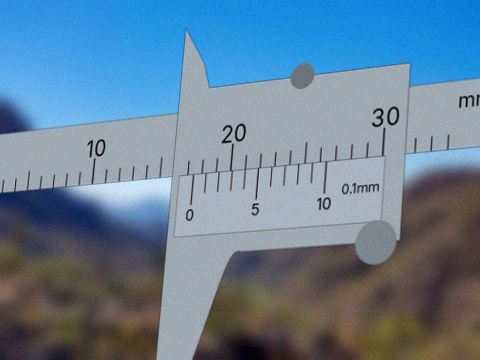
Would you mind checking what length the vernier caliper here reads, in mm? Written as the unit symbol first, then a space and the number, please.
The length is mm 17.4
